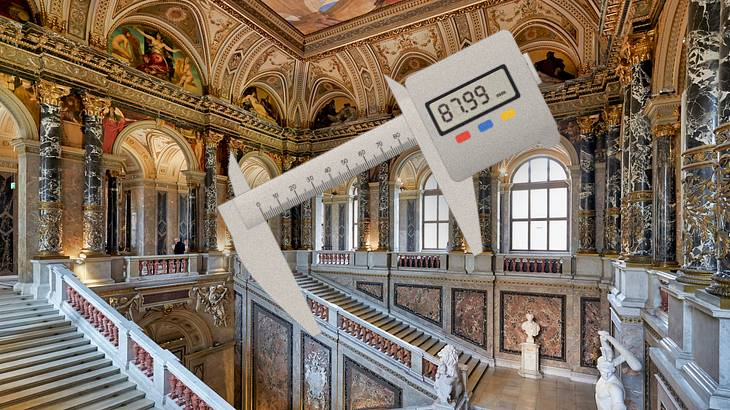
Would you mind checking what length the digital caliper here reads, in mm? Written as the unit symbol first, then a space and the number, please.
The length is mm 87.99
